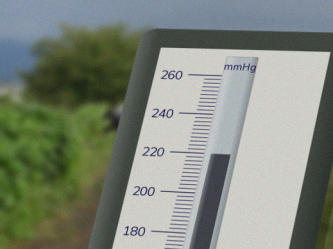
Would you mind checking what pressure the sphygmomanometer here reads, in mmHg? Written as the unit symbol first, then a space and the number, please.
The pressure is mmHg 220
